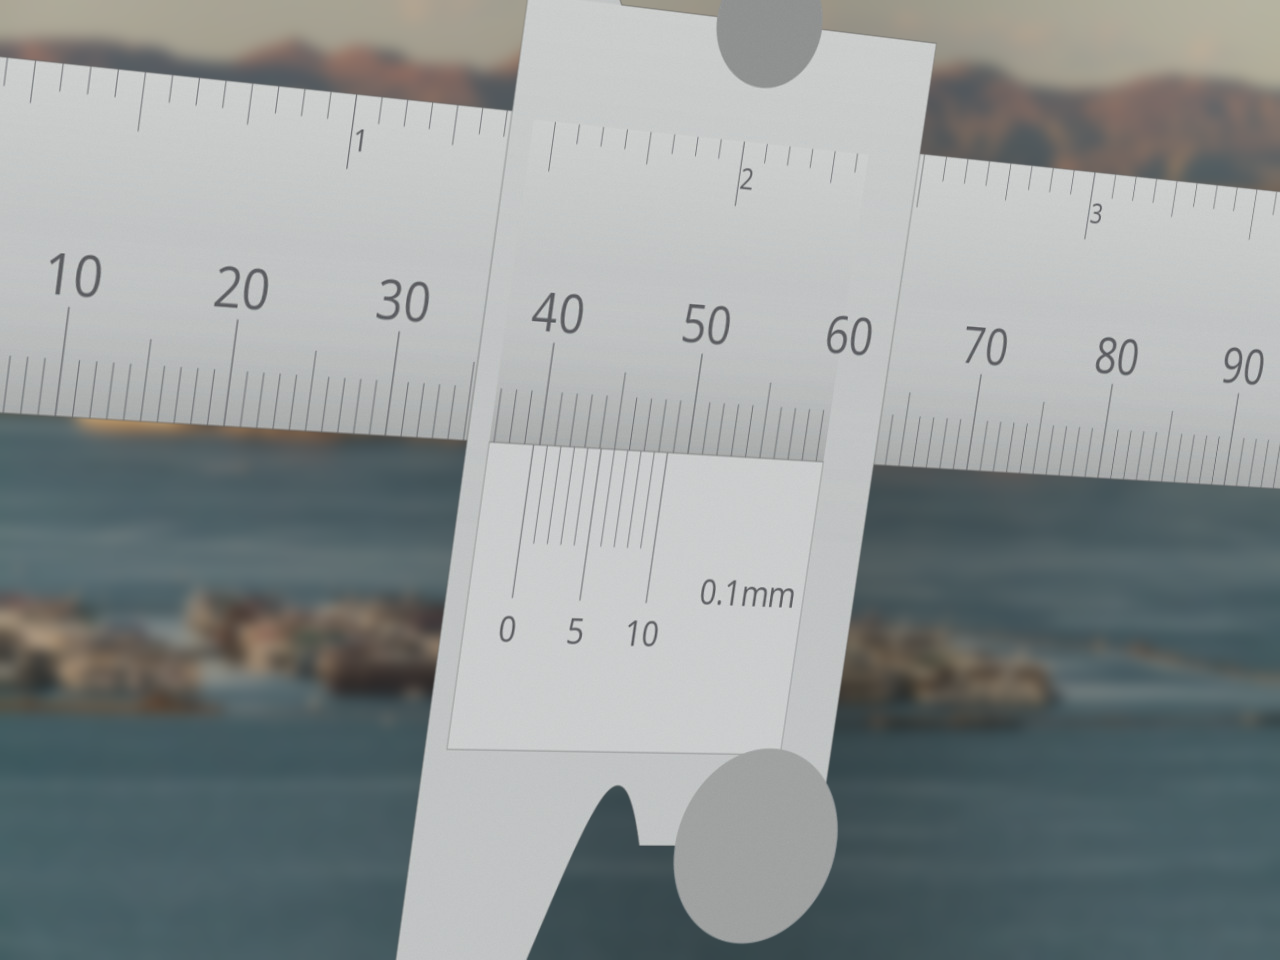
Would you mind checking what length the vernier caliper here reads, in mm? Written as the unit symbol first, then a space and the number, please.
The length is mm 39.6
